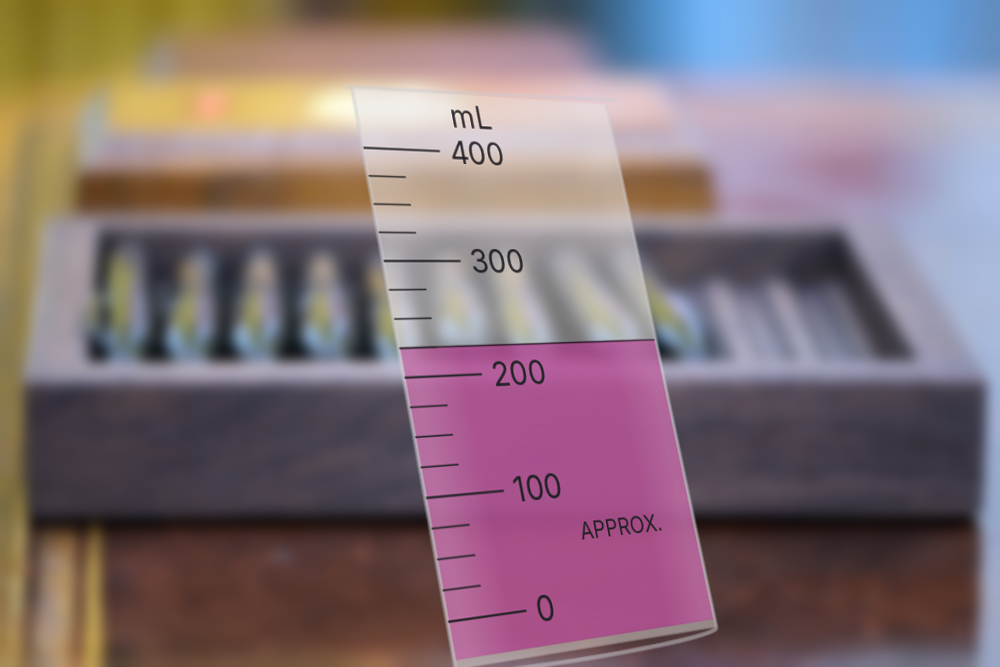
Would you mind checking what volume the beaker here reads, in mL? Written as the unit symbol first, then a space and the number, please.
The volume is mL 225
